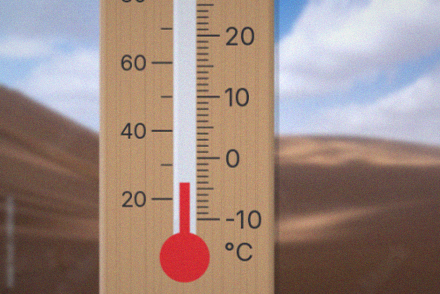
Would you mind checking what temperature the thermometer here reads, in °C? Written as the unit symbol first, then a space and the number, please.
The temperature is °C -4
